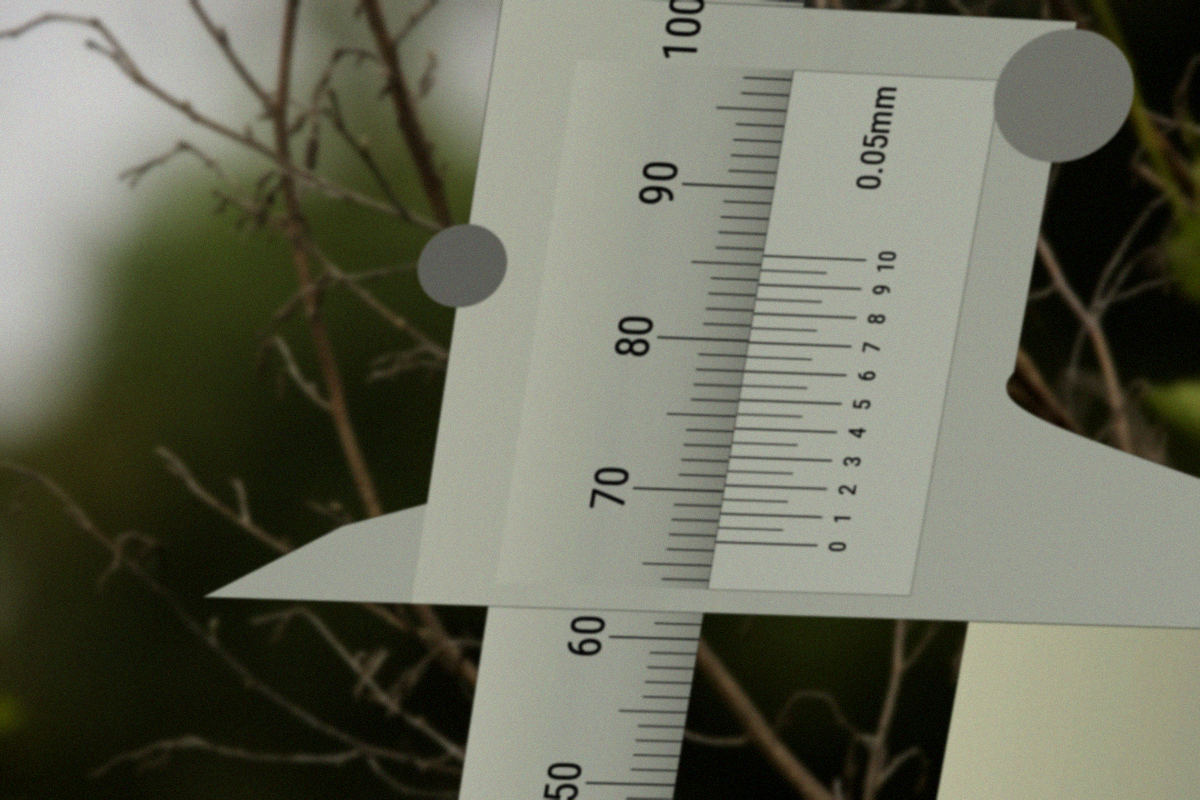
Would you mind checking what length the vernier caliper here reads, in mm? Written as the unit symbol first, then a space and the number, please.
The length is mm 66.6
